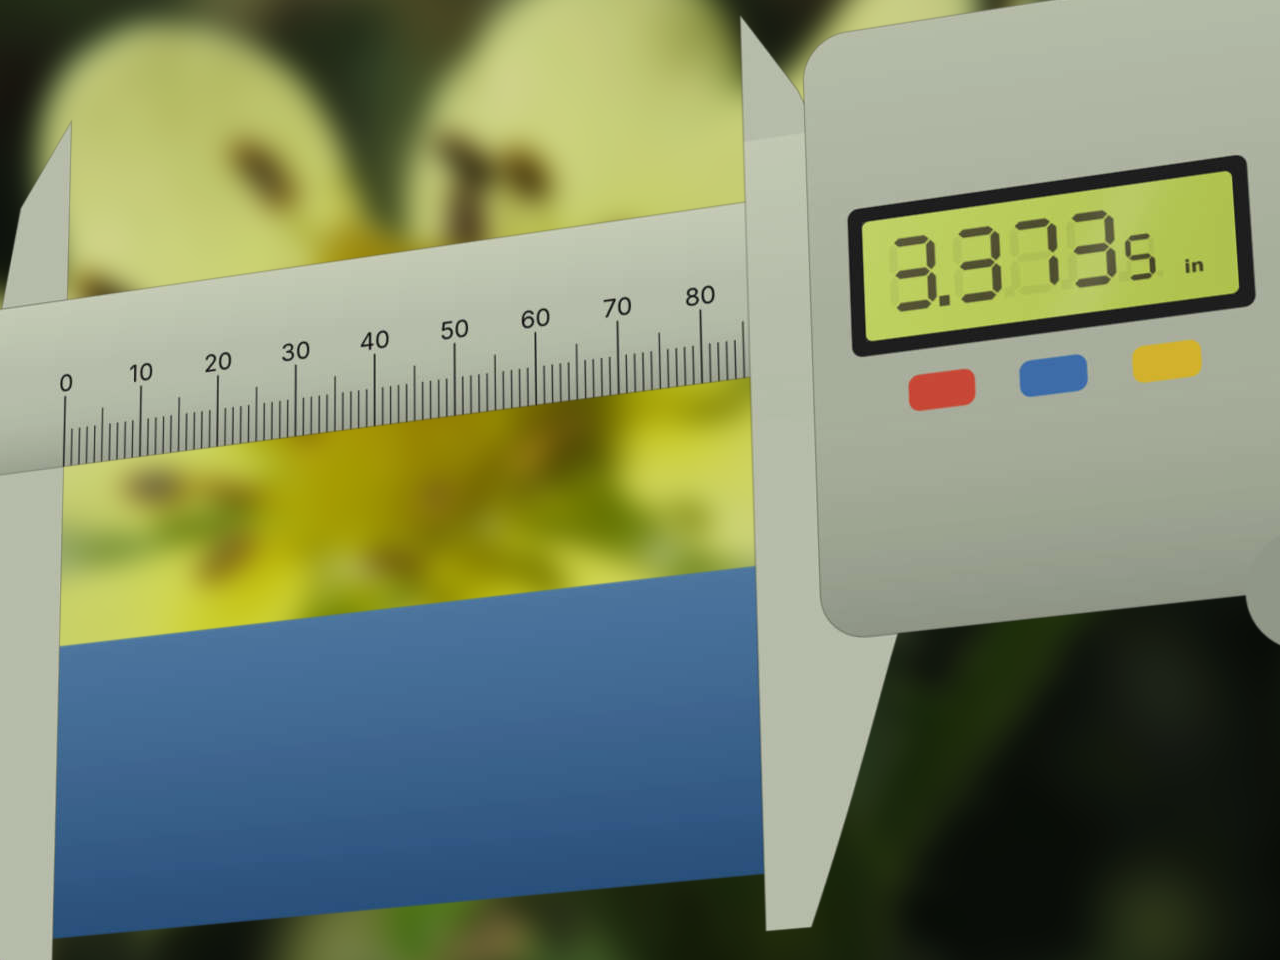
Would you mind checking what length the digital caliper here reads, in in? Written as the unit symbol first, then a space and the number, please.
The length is in 3.3735
